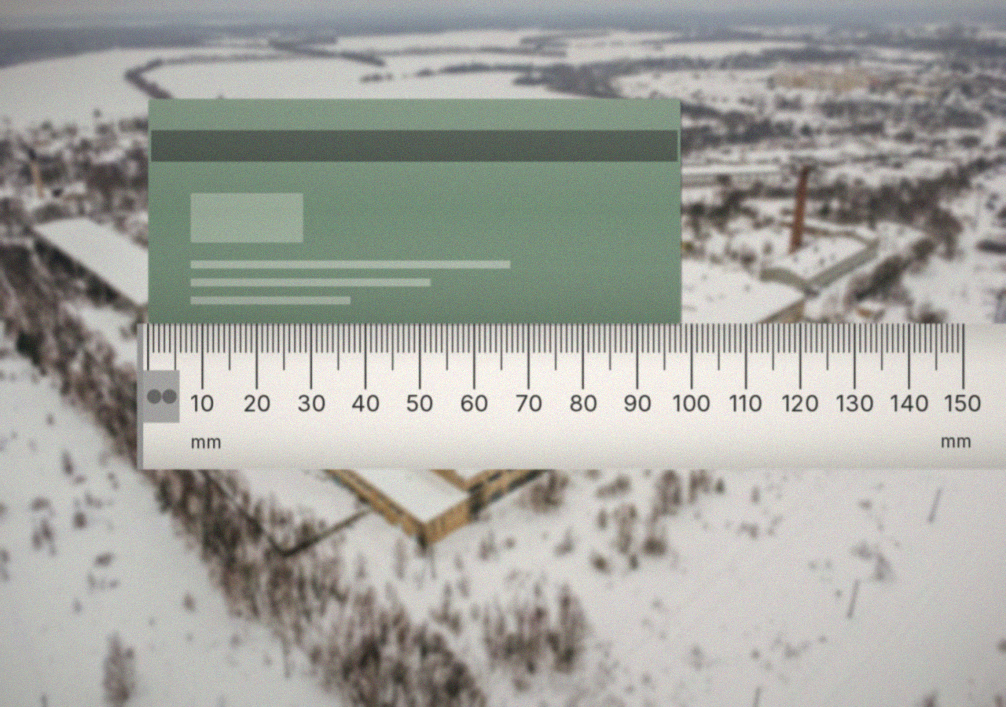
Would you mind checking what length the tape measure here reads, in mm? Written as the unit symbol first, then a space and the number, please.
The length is mm 98
